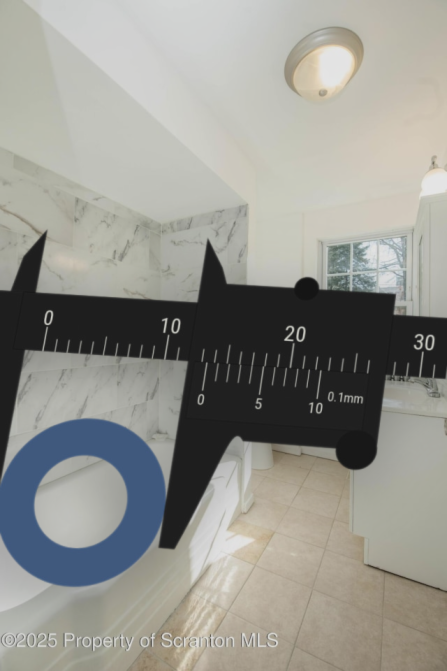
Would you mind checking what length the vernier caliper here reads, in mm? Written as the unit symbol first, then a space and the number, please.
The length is mm 13.4
